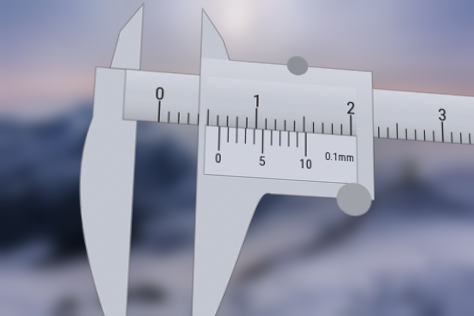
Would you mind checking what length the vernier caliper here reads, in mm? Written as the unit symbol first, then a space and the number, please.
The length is mm 6.2
